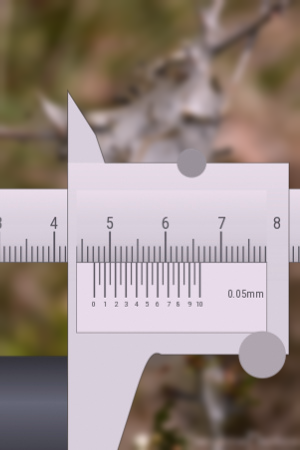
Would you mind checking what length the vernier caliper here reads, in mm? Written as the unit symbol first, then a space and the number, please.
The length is mm 47.2
